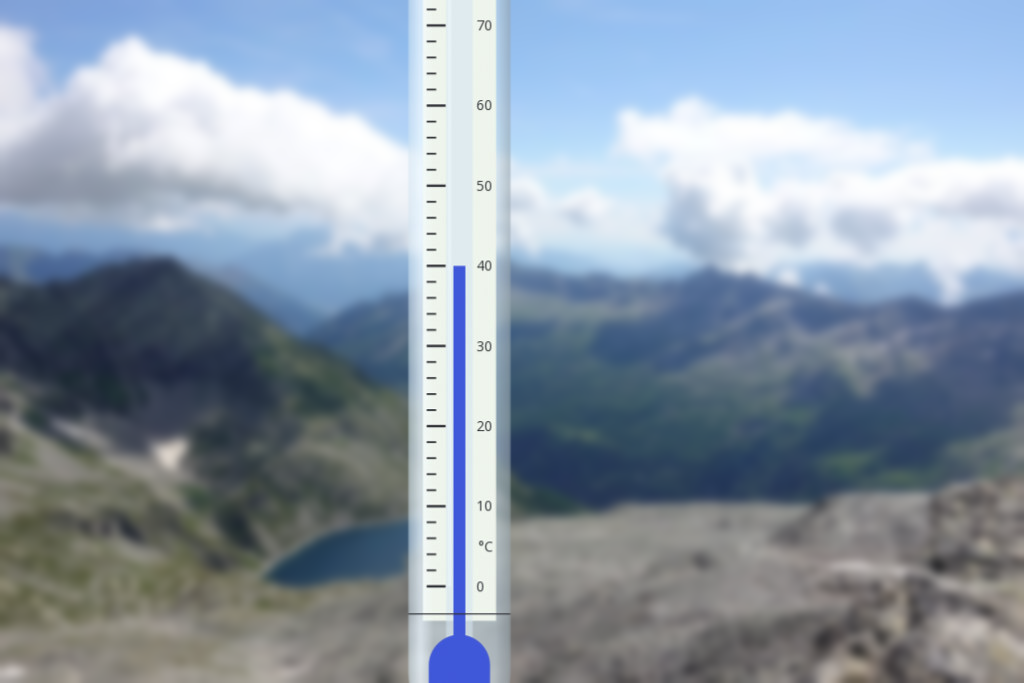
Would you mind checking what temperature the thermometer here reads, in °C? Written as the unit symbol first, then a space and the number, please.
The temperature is °C 40
